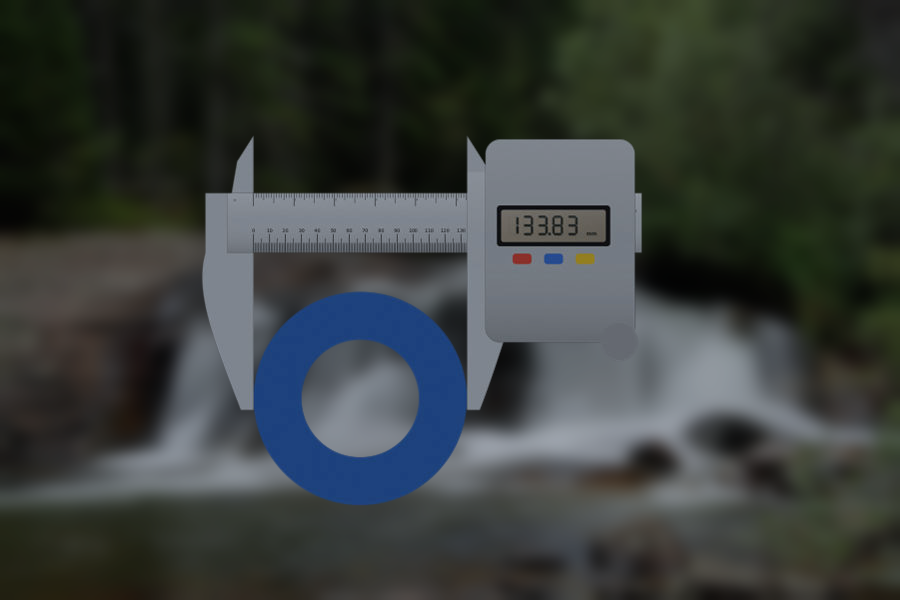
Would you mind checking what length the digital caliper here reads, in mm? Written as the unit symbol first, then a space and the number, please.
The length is mm 133.83
